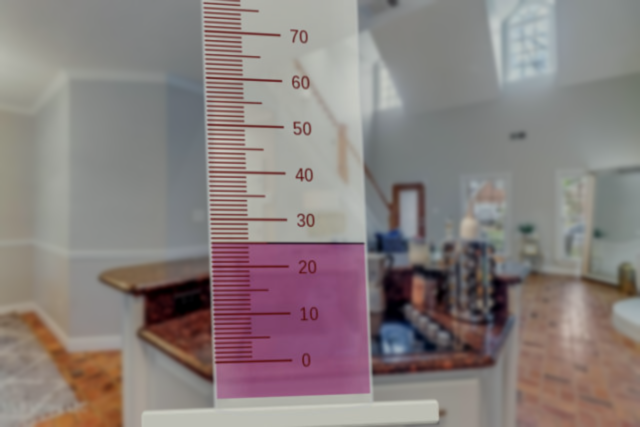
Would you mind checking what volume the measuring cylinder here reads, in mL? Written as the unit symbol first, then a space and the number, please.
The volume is mL 25
